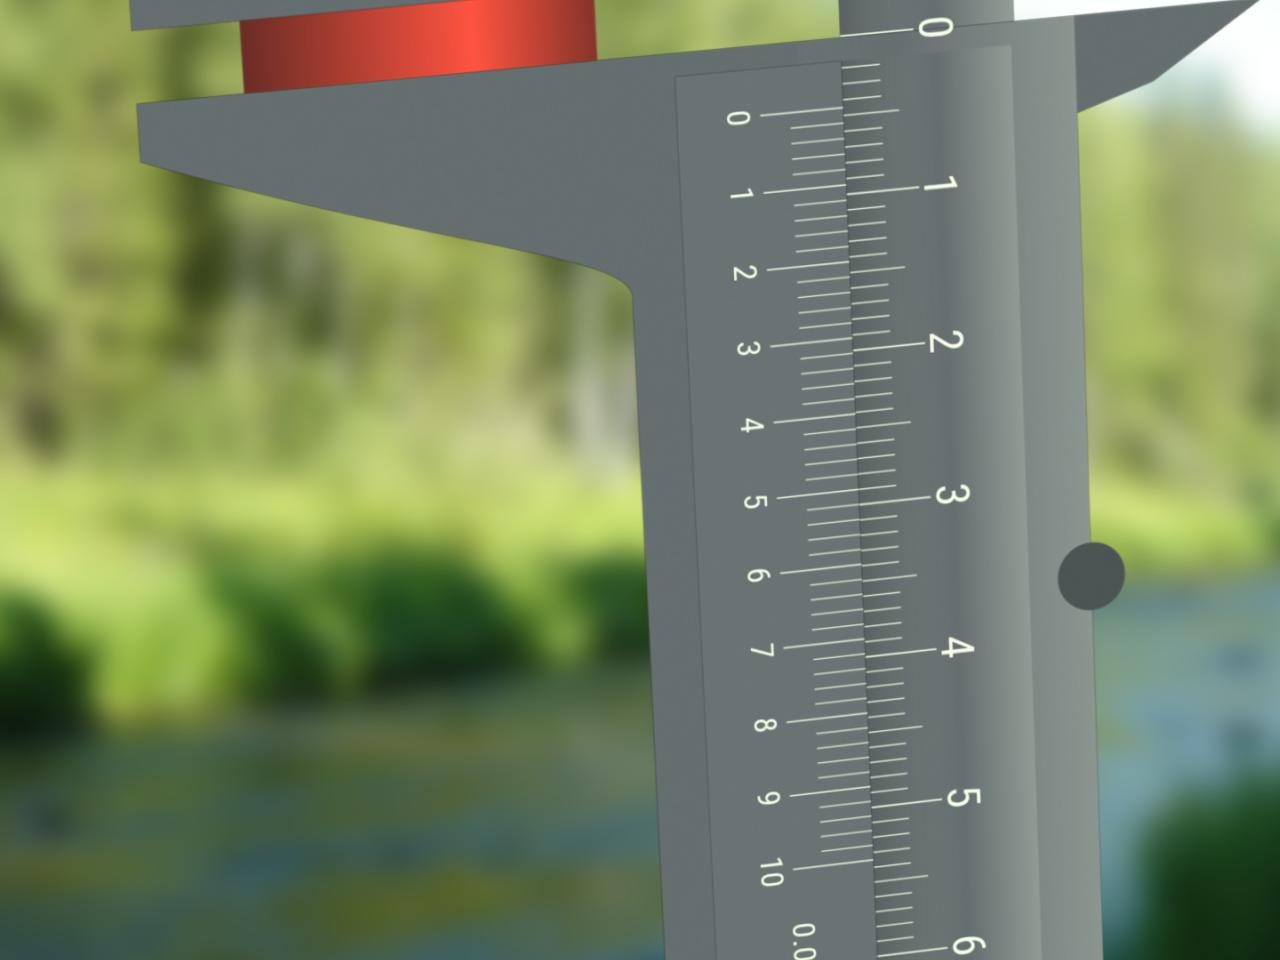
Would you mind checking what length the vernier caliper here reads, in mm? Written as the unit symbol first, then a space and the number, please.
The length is mm 4.5
